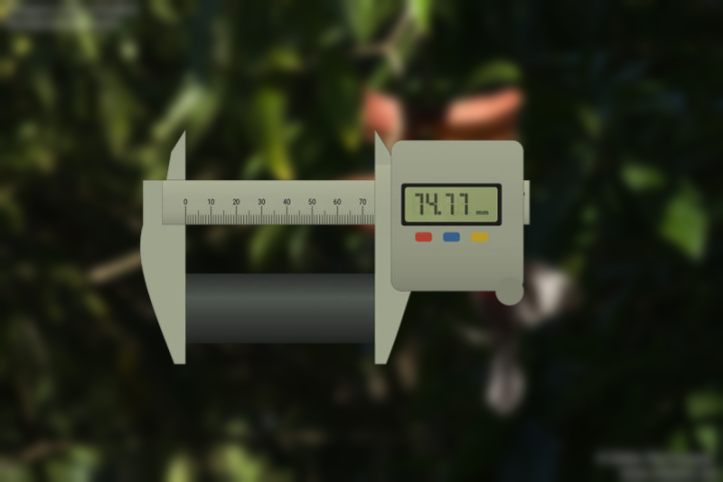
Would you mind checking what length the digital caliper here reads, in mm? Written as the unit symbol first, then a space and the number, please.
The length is mm 74.77
